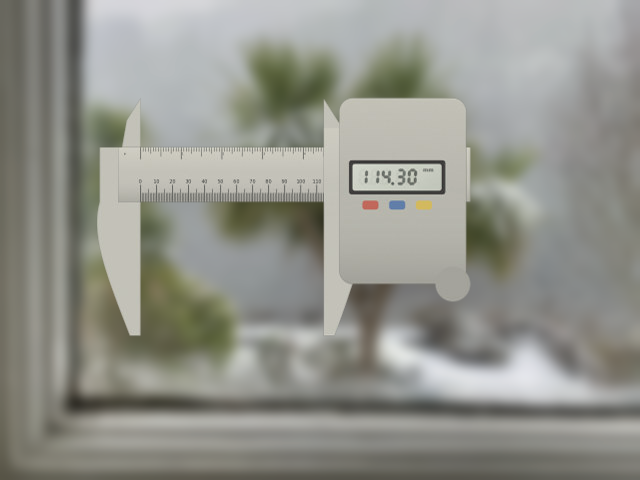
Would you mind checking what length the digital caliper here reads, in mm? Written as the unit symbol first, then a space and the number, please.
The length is mm 114.30
